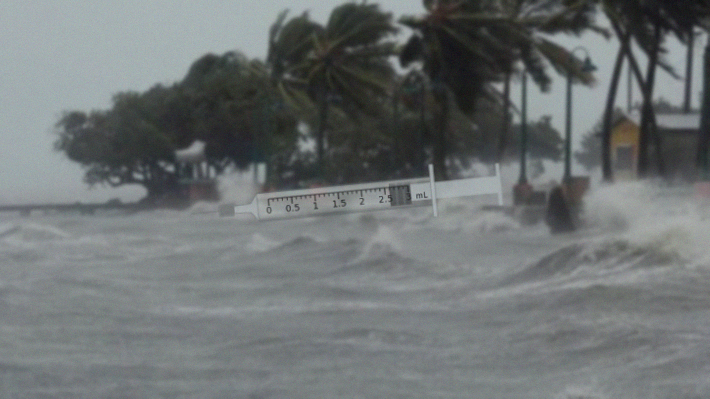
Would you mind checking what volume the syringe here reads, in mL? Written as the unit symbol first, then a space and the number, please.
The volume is mL 2.6
